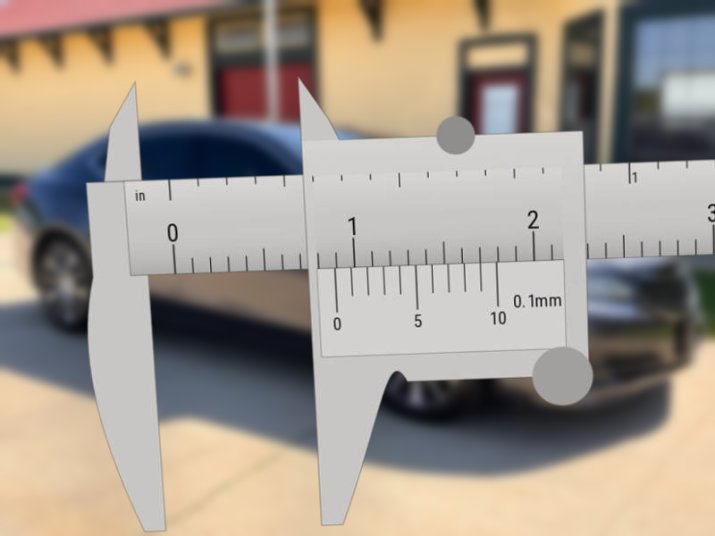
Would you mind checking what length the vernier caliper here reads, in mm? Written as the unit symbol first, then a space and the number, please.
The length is mm 8.9
